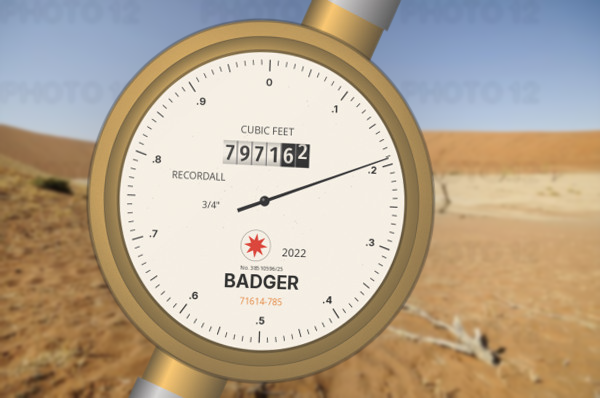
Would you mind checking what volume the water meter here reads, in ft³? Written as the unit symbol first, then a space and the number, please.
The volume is ft³ 797162.19
